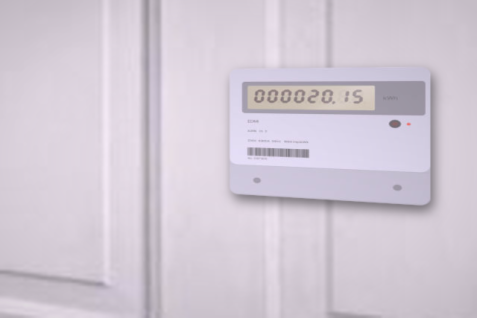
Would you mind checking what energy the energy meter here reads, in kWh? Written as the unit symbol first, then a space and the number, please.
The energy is kWh 20.15
